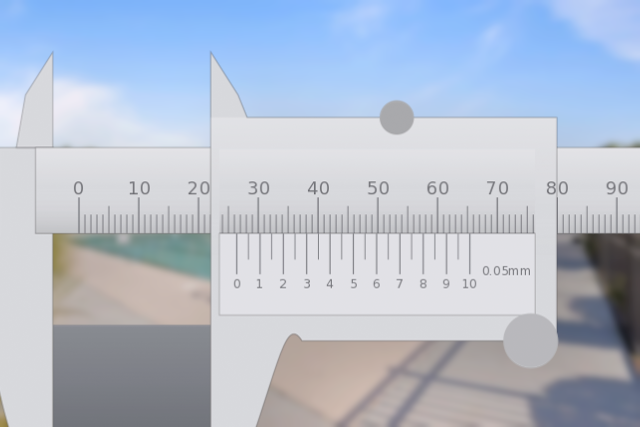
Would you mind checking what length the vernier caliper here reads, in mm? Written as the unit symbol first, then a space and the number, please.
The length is mm 26.4
